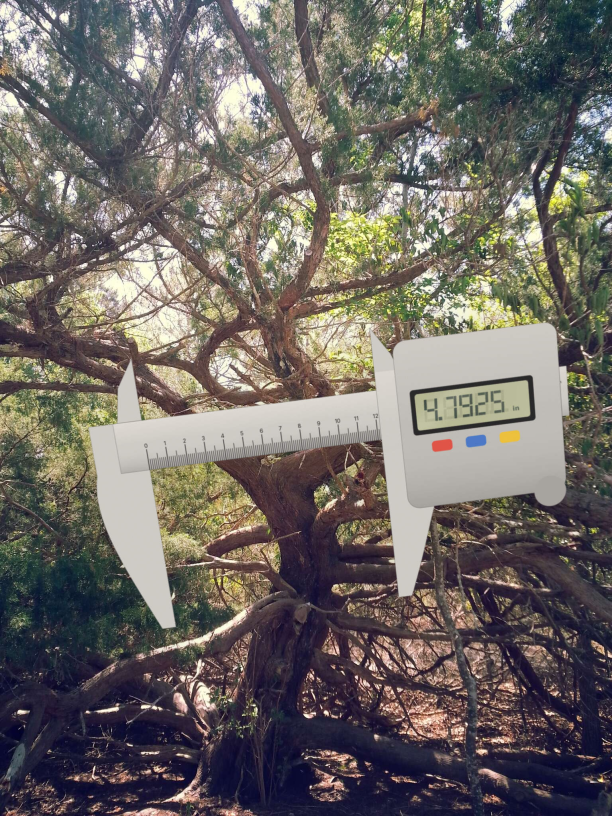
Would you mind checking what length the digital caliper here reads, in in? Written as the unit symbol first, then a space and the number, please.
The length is in 4.7925
